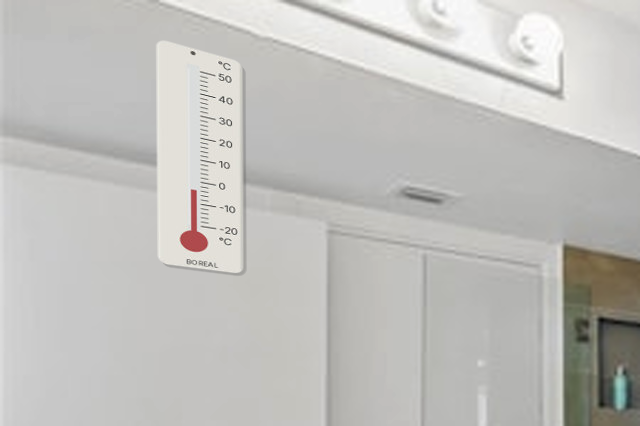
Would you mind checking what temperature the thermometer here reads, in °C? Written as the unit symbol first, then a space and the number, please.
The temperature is °C -4
